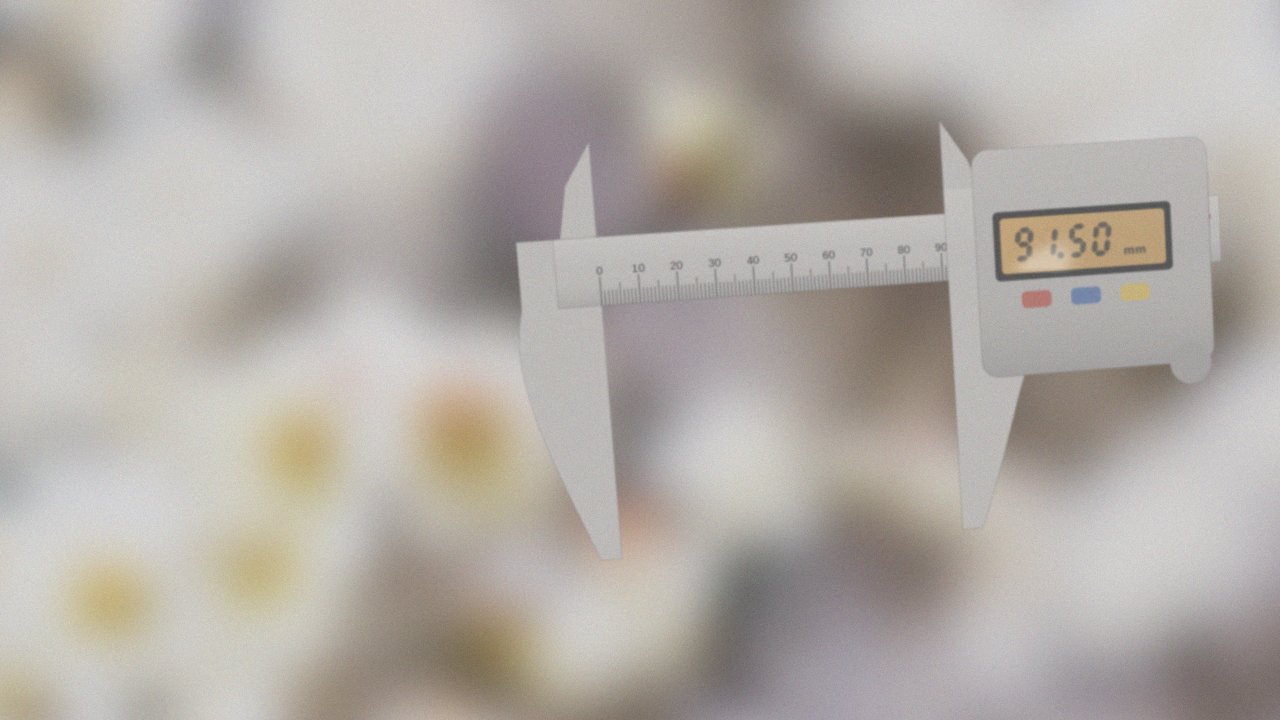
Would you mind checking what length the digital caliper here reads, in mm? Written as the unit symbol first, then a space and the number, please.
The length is mm 91.50
